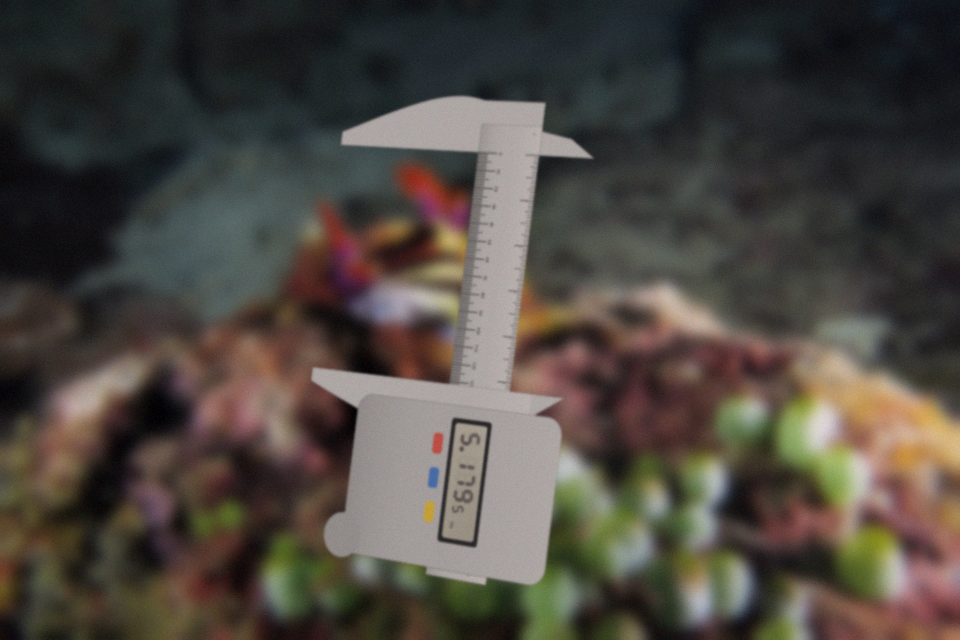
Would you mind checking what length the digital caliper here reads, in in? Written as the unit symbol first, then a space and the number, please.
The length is in 5.1795
